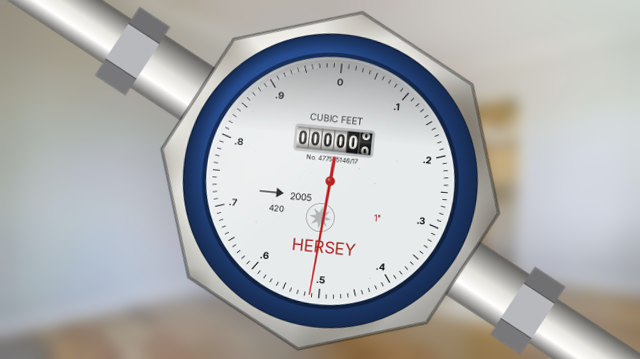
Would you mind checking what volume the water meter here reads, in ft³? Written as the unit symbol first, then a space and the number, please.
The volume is ft³ 8.51
